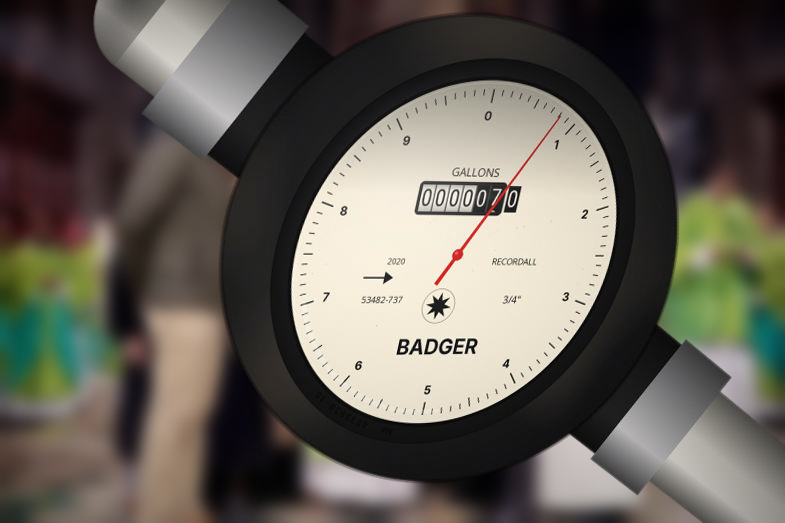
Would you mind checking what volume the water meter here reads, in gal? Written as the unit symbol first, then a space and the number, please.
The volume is gal 70.8
